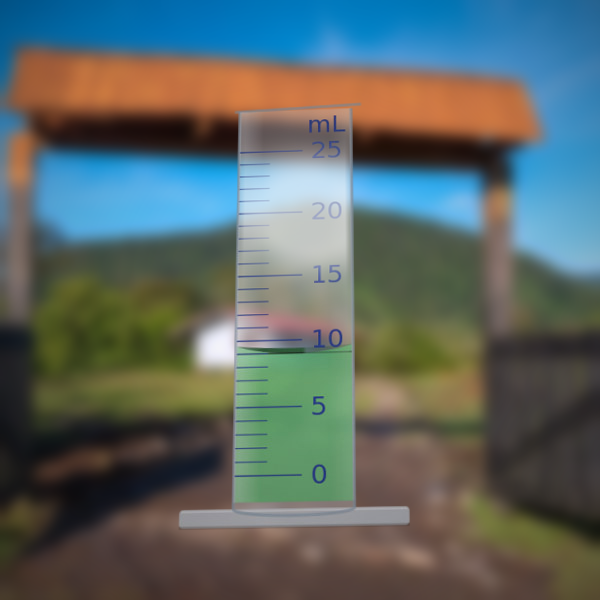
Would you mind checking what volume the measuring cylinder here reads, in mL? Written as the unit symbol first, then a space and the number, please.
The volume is mL 9
